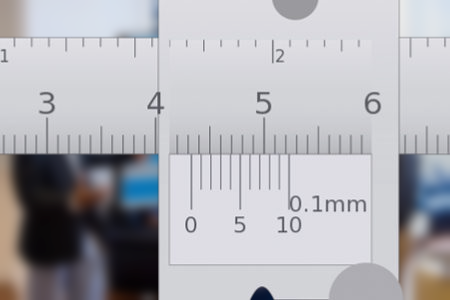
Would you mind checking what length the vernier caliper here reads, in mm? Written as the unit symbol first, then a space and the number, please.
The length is mm 43.3
